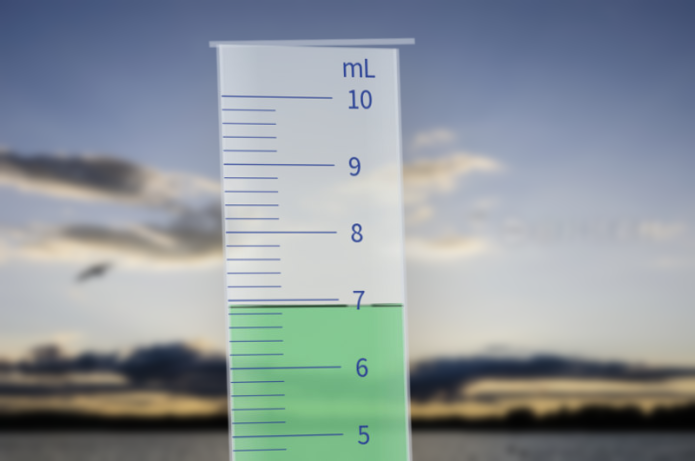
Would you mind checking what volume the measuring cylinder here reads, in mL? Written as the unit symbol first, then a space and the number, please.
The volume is mL 6.9
